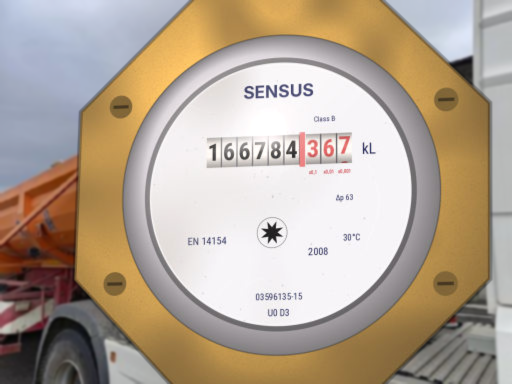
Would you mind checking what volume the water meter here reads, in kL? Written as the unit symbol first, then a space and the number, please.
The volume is kL 166784.367
